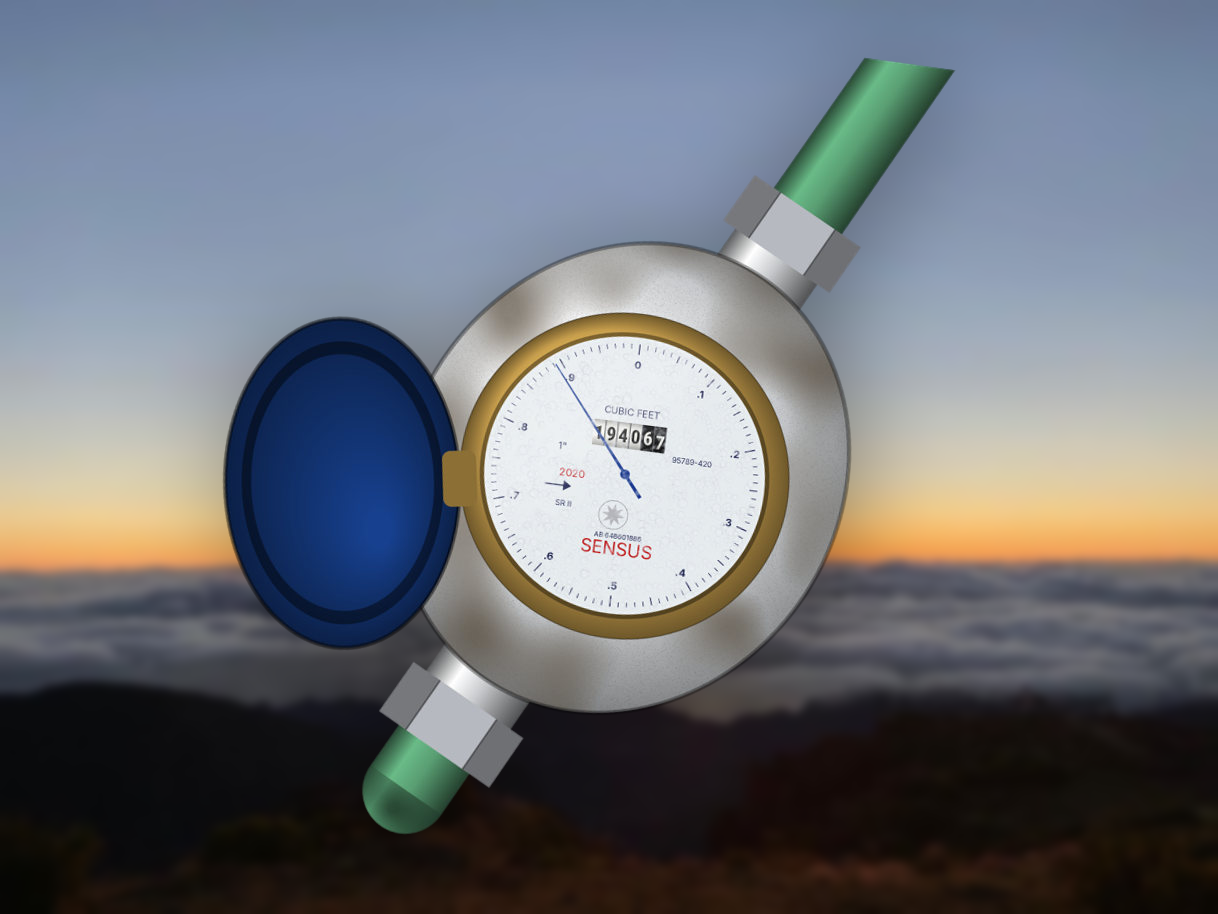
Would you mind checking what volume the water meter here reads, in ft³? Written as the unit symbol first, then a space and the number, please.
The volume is ft³ 194066.89
